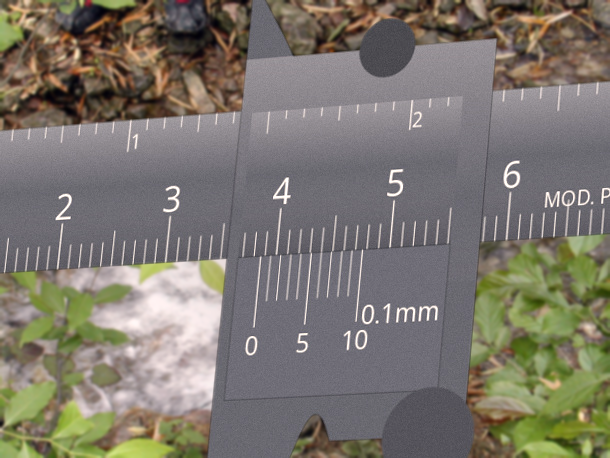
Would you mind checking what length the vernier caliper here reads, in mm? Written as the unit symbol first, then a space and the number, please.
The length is mm 38.6
